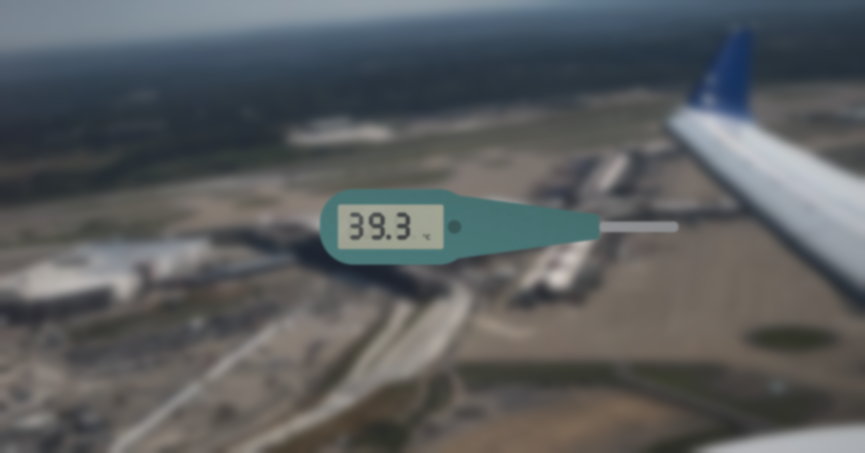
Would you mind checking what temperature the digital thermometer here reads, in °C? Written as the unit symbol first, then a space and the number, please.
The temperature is °C 39.3
